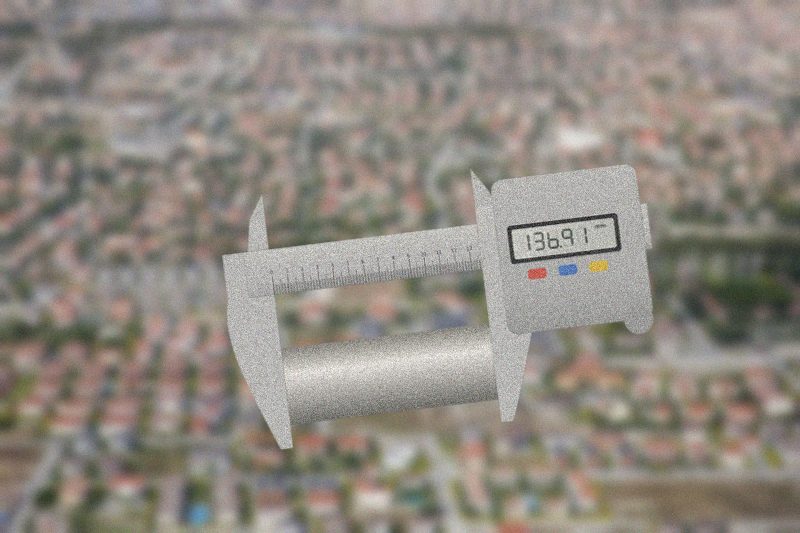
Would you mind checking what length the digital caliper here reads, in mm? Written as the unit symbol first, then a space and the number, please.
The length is mm 136.91
